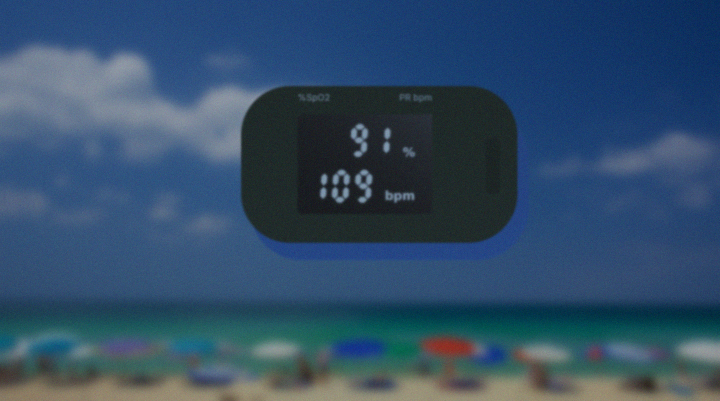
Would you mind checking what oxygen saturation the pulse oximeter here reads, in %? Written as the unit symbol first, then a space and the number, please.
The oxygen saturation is % 91
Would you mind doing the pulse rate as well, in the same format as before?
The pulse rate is bpm 109
